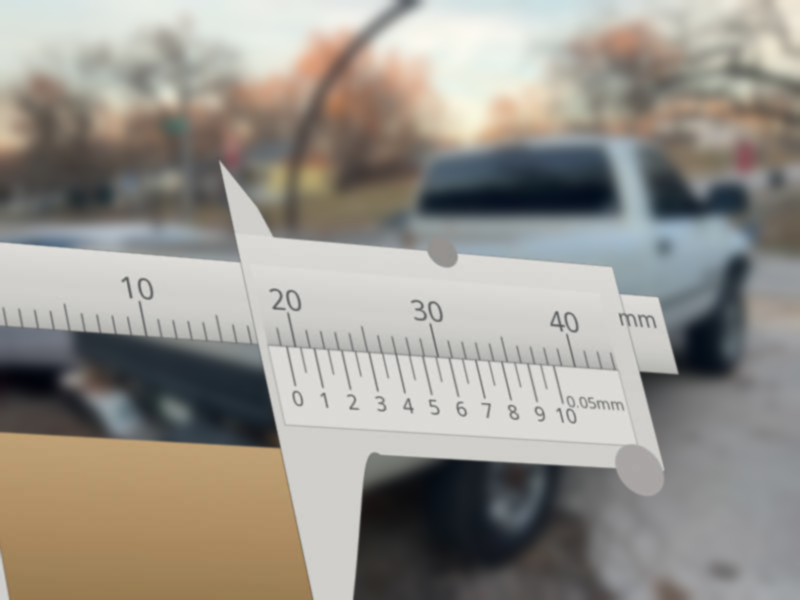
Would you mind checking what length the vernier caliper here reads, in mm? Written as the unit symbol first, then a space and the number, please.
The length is mm 19.4
